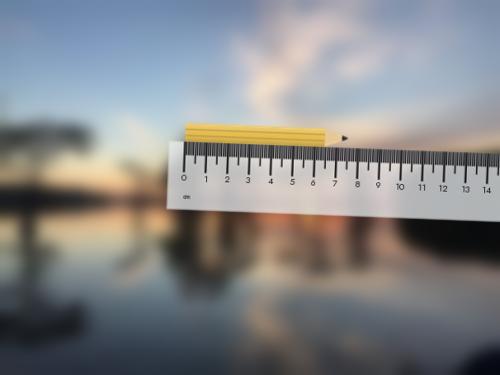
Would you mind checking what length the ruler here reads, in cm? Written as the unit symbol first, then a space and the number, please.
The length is cm 7.5
